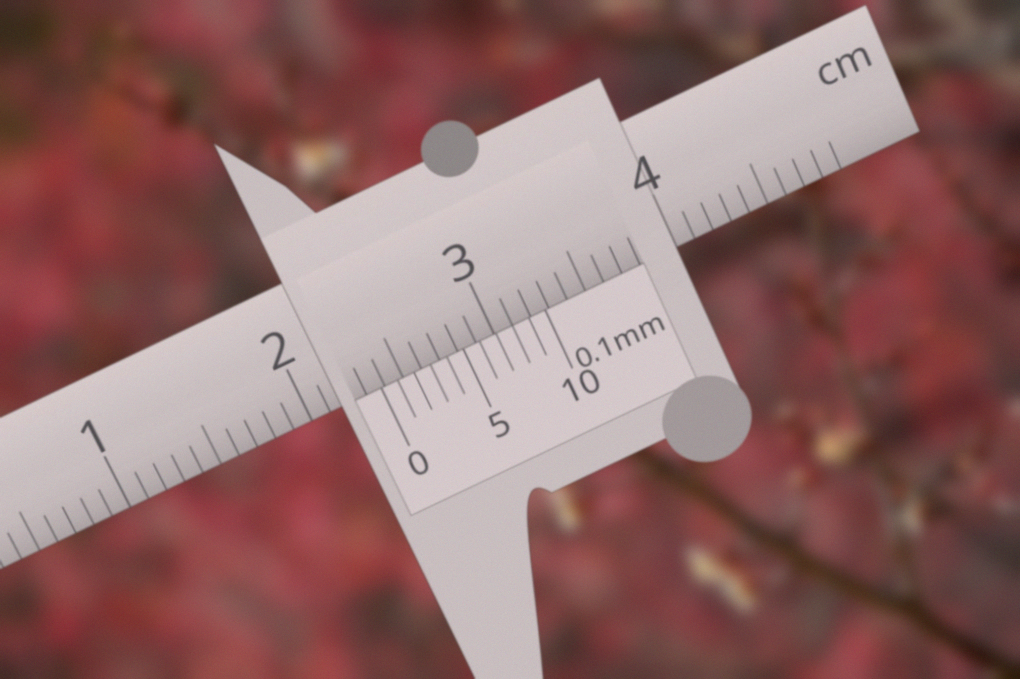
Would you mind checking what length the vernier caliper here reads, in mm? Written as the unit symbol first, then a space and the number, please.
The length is mm 23.8
